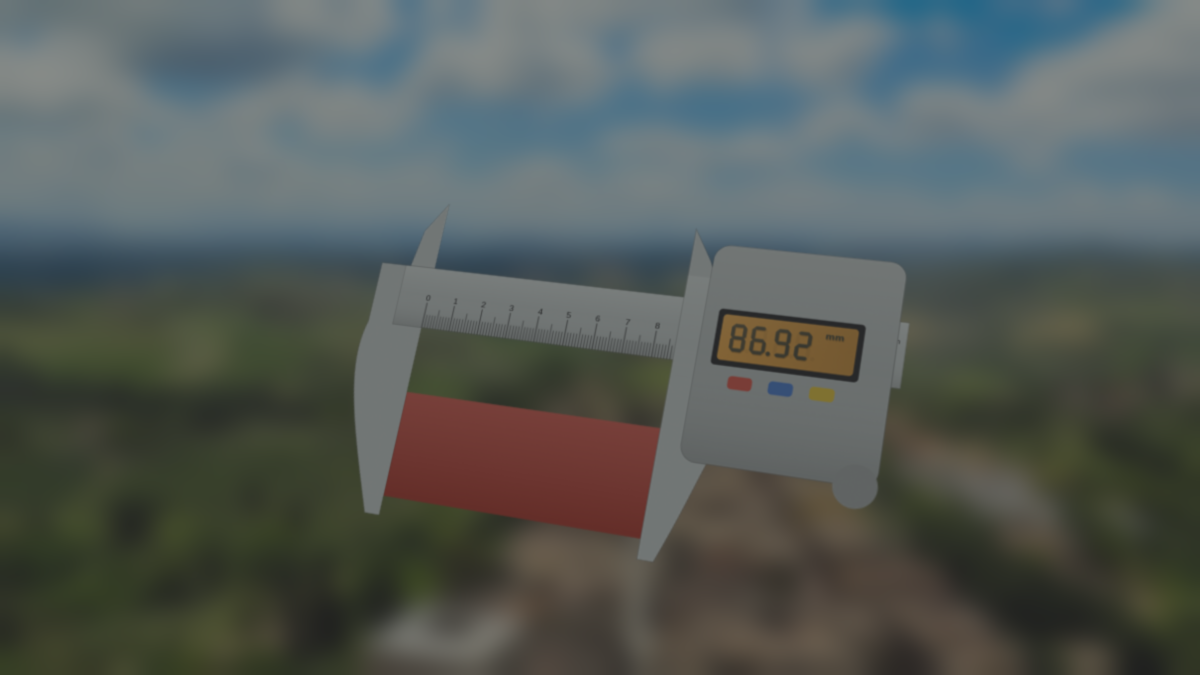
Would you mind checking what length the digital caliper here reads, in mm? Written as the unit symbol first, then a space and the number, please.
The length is mm 86.92
